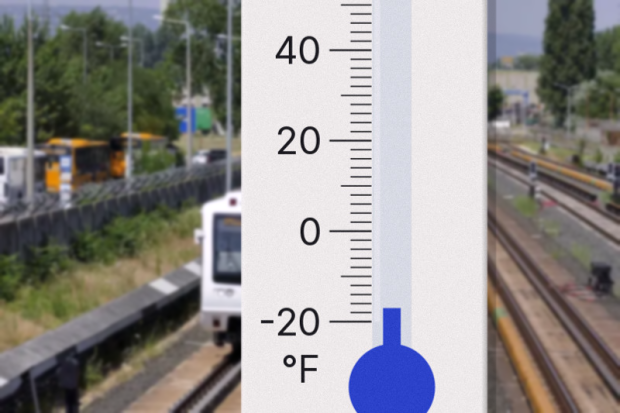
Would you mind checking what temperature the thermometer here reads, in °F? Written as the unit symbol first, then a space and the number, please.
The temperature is °F -17
